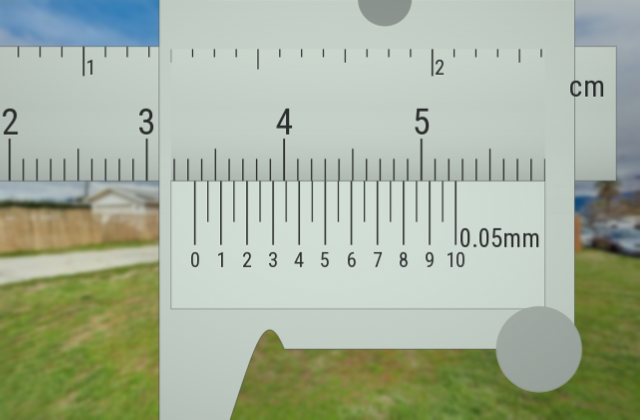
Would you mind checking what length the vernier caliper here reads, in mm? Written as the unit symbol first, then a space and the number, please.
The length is mm 33.5
